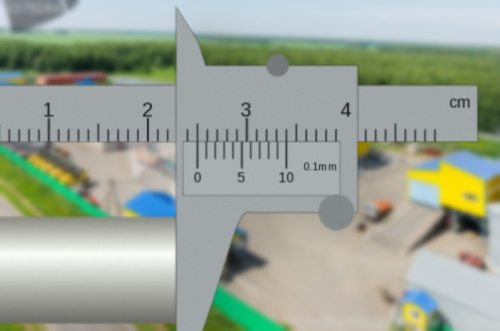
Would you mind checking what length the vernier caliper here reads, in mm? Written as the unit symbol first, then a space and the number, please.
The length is mm 25.0
